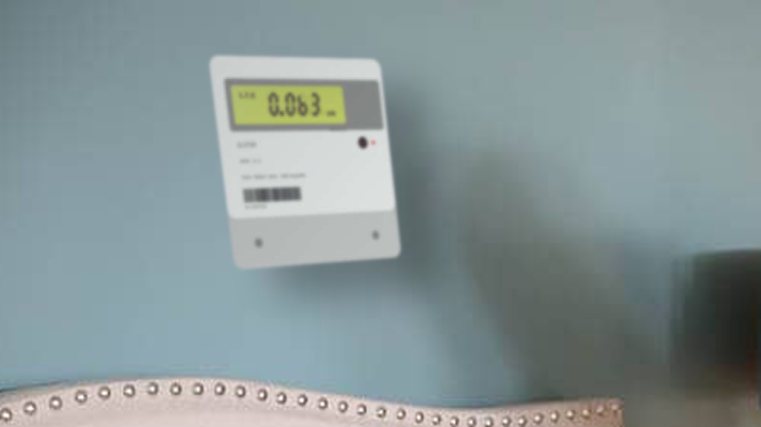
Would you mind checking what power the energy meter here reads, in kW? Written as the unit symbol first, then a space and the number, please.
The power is kW 0.063
